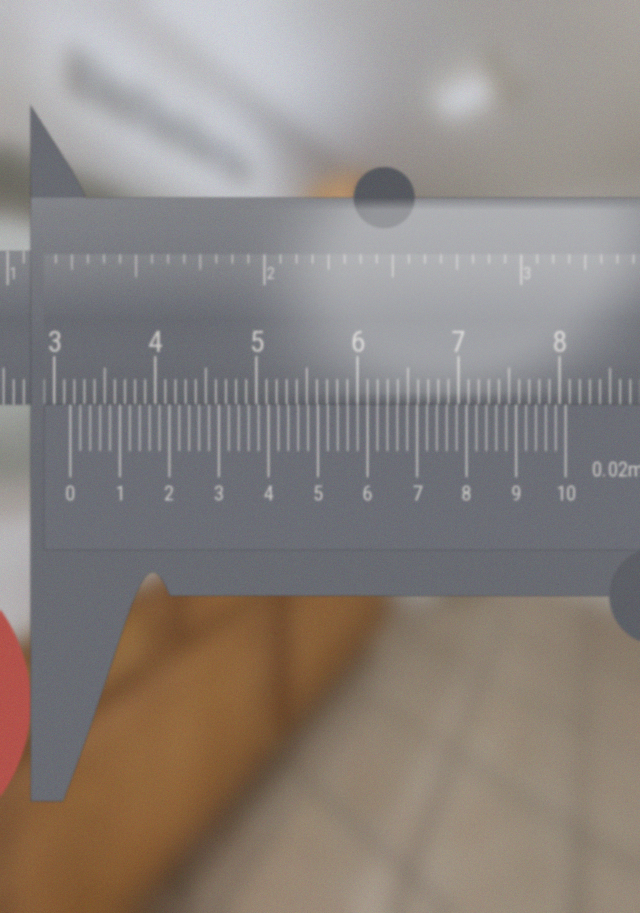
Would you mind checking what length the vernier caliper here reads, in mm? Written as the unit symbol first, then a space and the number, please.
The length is mm 31.6
